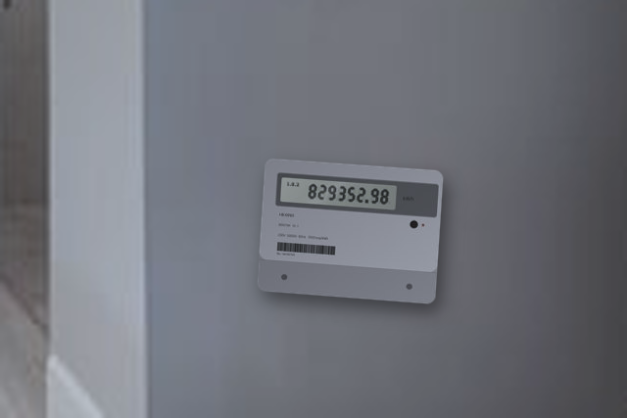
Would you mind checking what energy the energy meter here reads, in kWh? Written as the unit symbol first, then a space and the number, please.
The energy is kWh 829352.98
